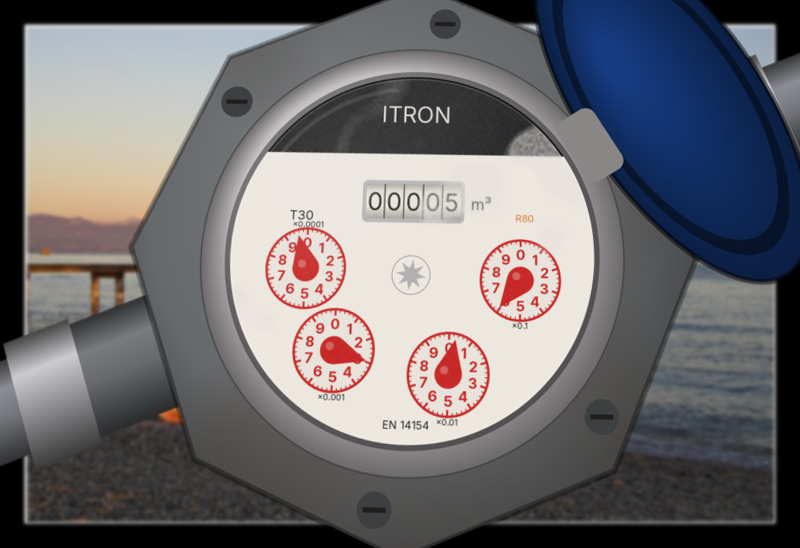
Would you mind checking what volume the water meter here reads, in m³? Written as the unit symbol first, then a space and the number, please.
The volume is m³ 5.6029
